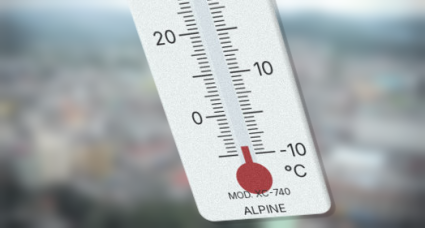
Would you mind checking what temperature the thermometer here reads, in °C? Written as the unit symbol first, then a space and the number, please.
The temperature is °C -8
